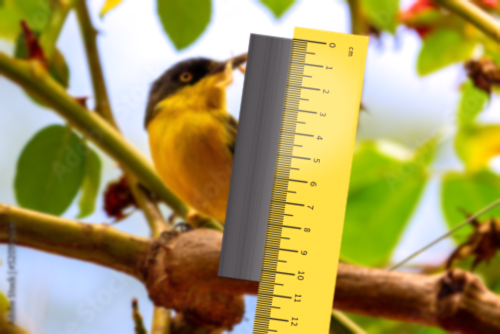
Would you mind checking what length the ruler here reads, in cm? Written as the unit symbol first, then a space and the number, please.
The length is cm 10.5
